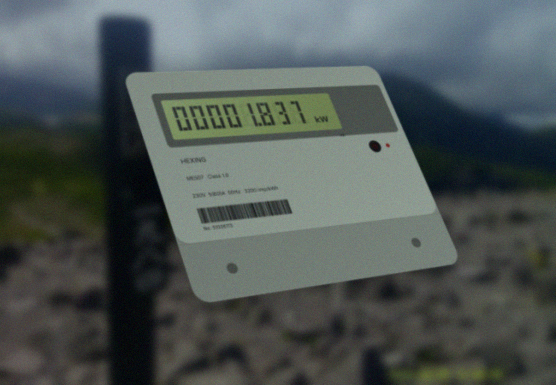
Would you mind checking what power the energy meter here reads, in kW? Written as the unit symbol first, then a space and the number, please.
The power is kW 1.837
